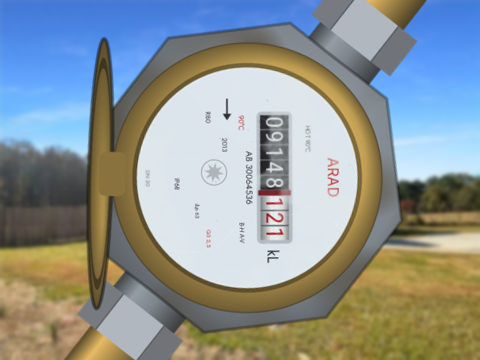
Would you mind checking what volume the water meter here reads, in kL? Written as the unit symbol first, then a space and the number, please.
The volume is kL 9148.121
